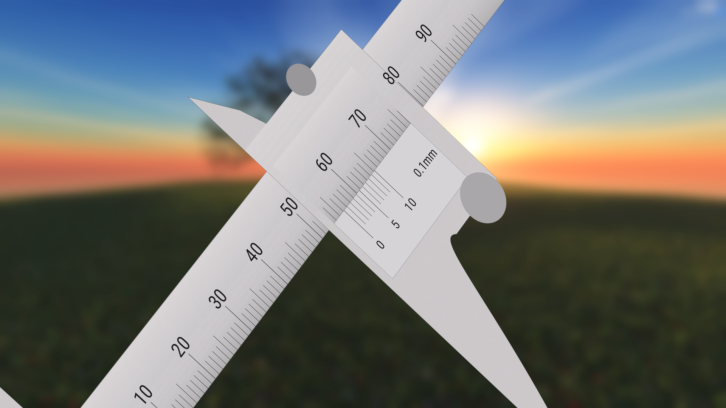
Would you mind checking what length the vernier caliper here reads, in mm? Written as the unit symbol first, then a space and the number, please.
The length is mm 56.2
